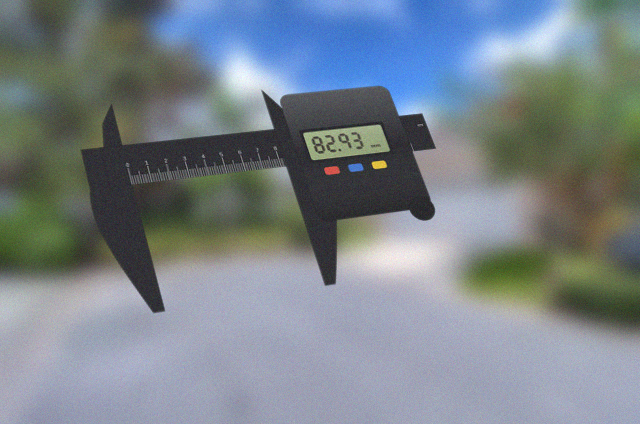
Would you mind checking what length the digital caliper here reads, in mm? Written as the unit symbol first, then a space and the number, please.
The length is mm 82.93
